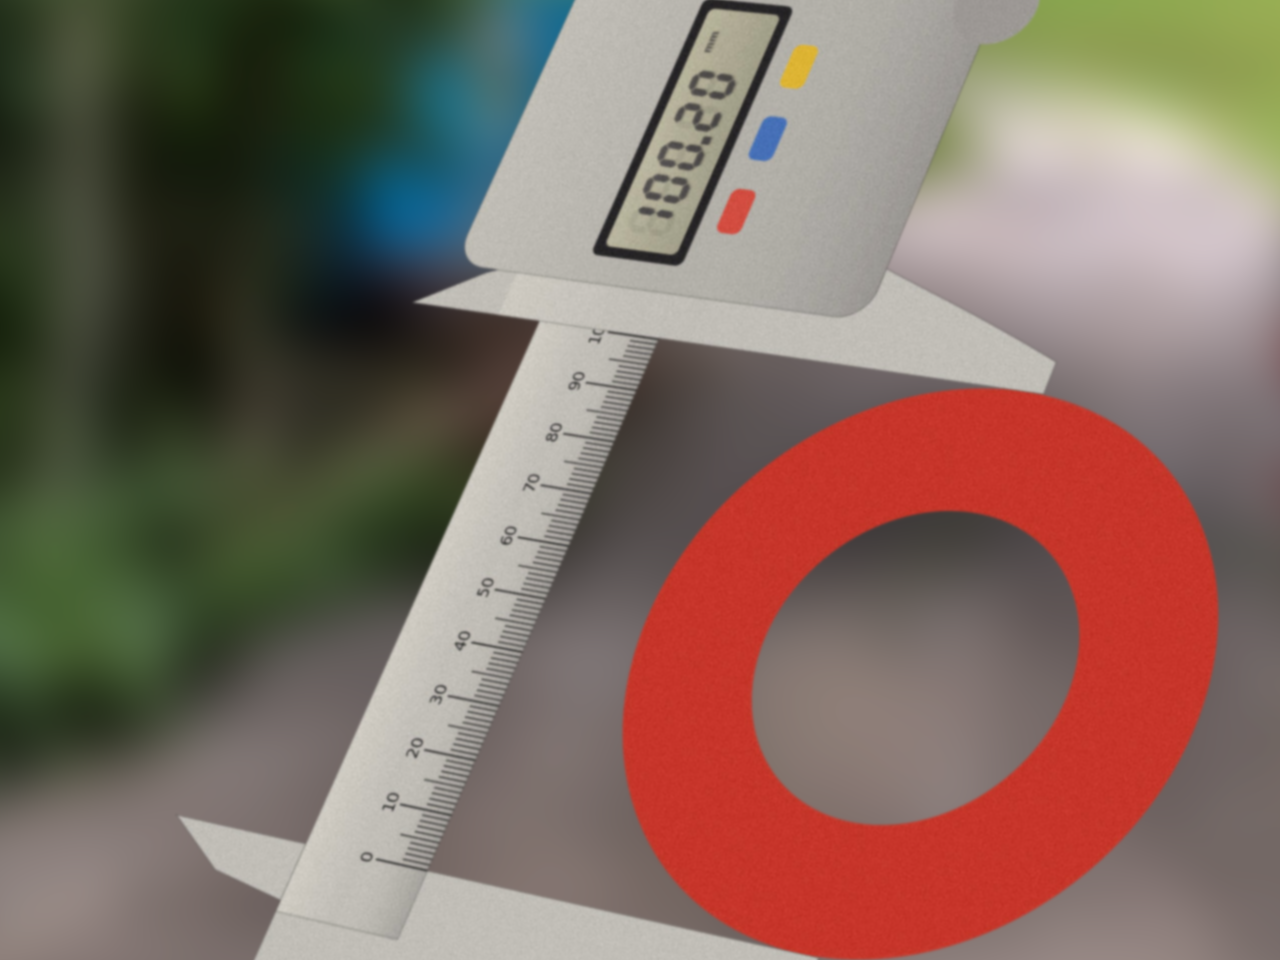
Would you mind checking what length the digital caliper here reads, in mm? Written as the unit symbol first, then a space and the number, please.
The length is mm 100.20
